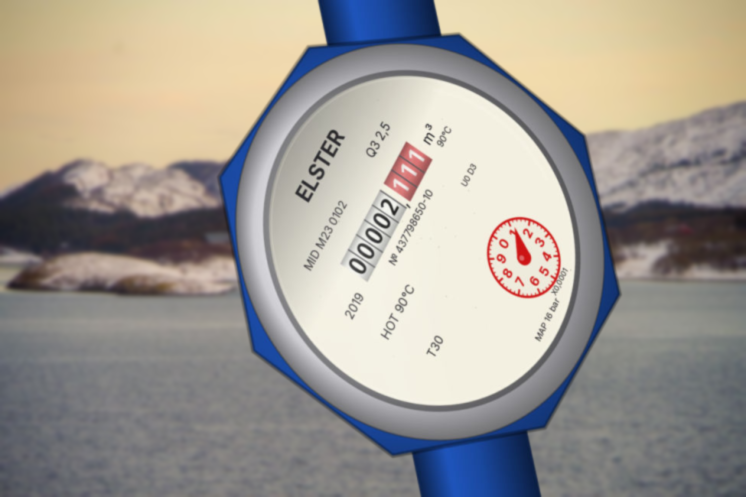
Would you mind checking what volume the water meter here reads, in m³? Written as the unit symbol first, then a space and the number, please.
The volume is m³ 2.1111
